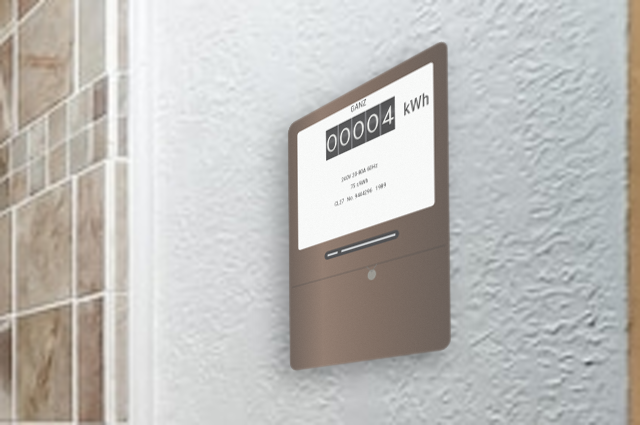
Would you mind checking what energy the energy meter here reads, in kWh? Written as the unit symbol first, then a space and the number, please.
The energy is kWh 4
